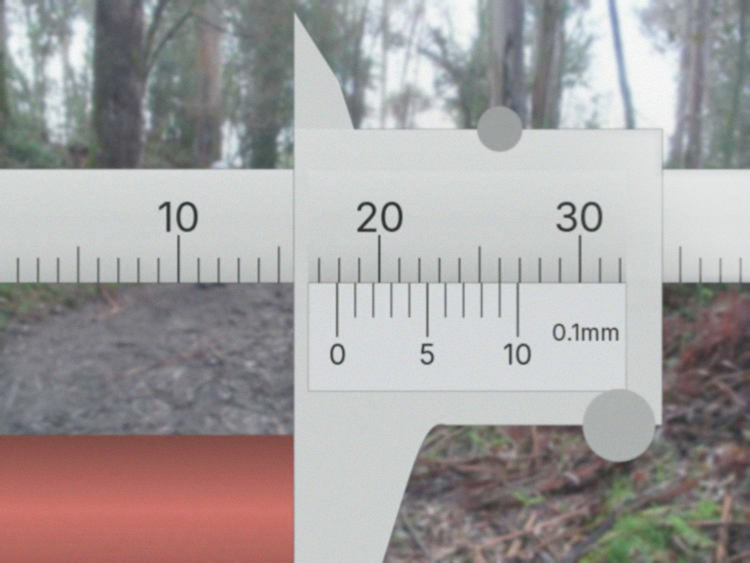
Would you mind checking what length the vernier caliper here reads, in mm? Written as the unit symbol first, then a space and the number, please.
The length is mm 17.9
